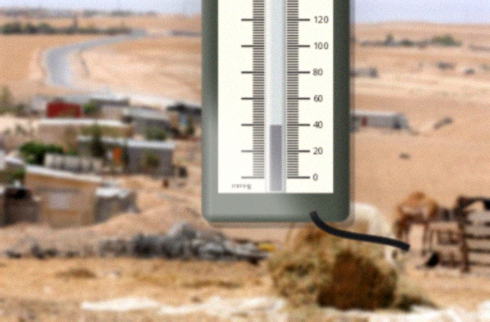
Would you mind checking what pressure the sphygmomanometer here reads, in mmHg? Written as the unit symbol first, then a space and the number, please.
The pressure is mmHg 40
